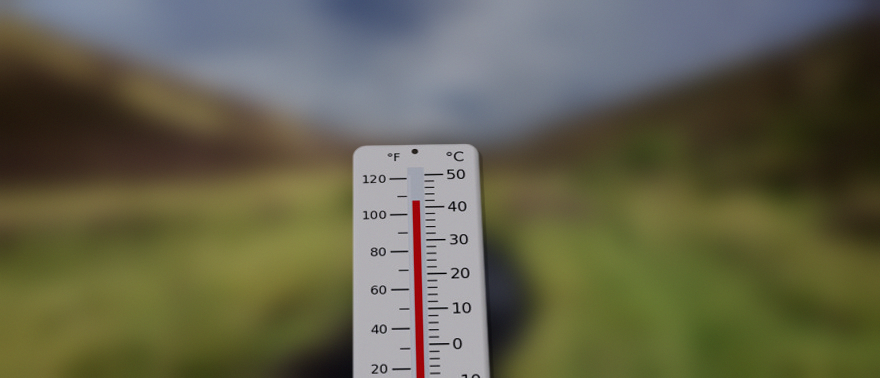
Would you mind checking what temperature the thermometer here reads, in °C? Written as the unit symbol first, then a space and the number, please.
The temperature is °C 42
